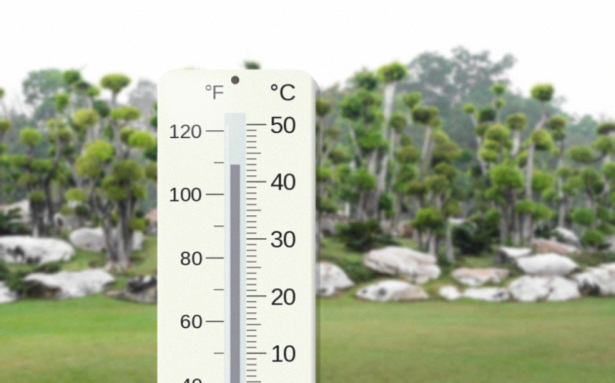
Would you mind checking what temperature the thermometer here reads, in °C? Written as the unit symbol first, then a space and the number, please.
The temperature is °C 43
